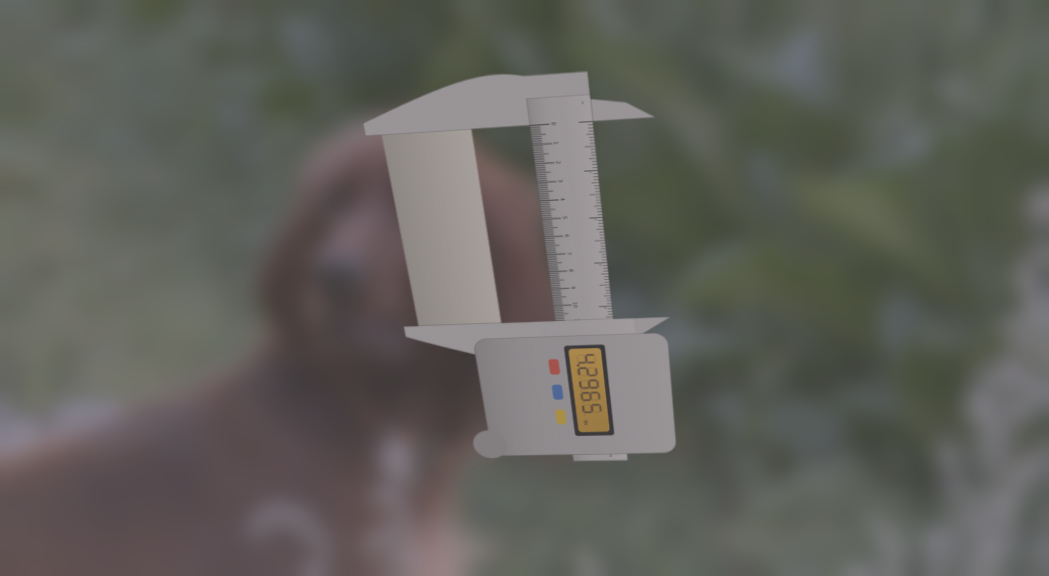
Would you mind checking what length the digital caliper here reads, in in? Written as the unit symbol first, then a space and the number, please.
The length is in 4.2965
